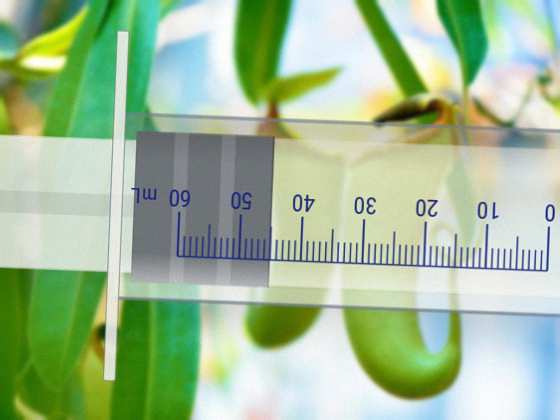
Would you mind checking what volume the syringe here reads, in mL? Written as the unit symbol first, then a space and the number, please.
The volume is mL 45
